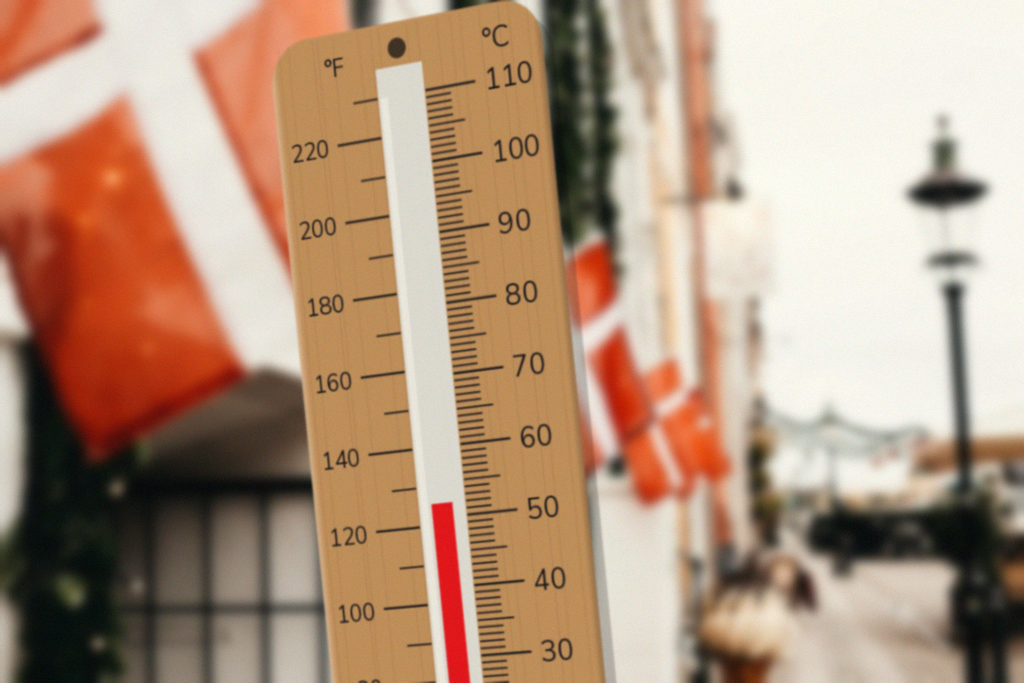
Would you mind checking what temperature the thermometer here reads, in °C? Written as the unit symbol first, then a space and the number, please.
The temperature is °C 52
